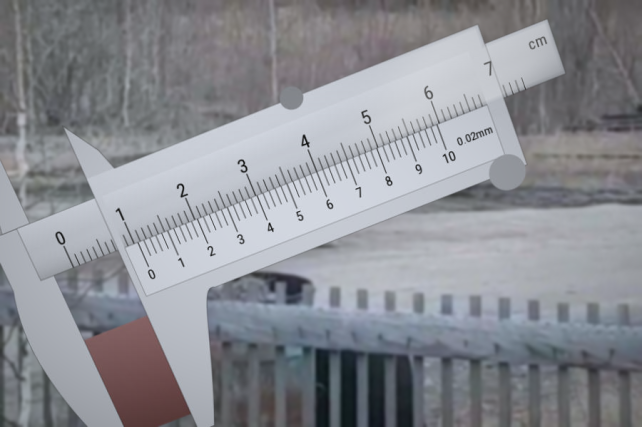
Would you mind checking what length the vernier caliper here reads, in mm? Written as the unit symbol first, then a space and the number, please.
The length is mm 10.6
